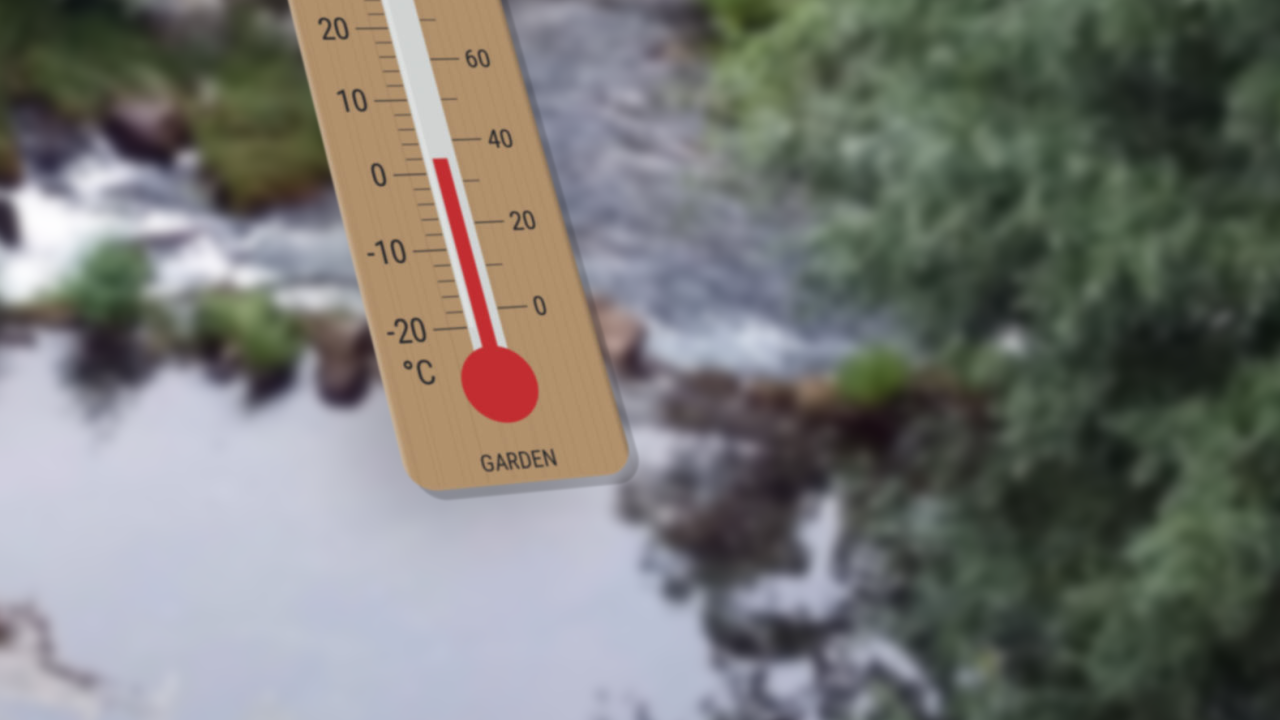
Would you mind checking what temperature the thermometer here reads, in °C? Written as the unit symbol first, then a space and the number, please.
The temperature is °C 2
